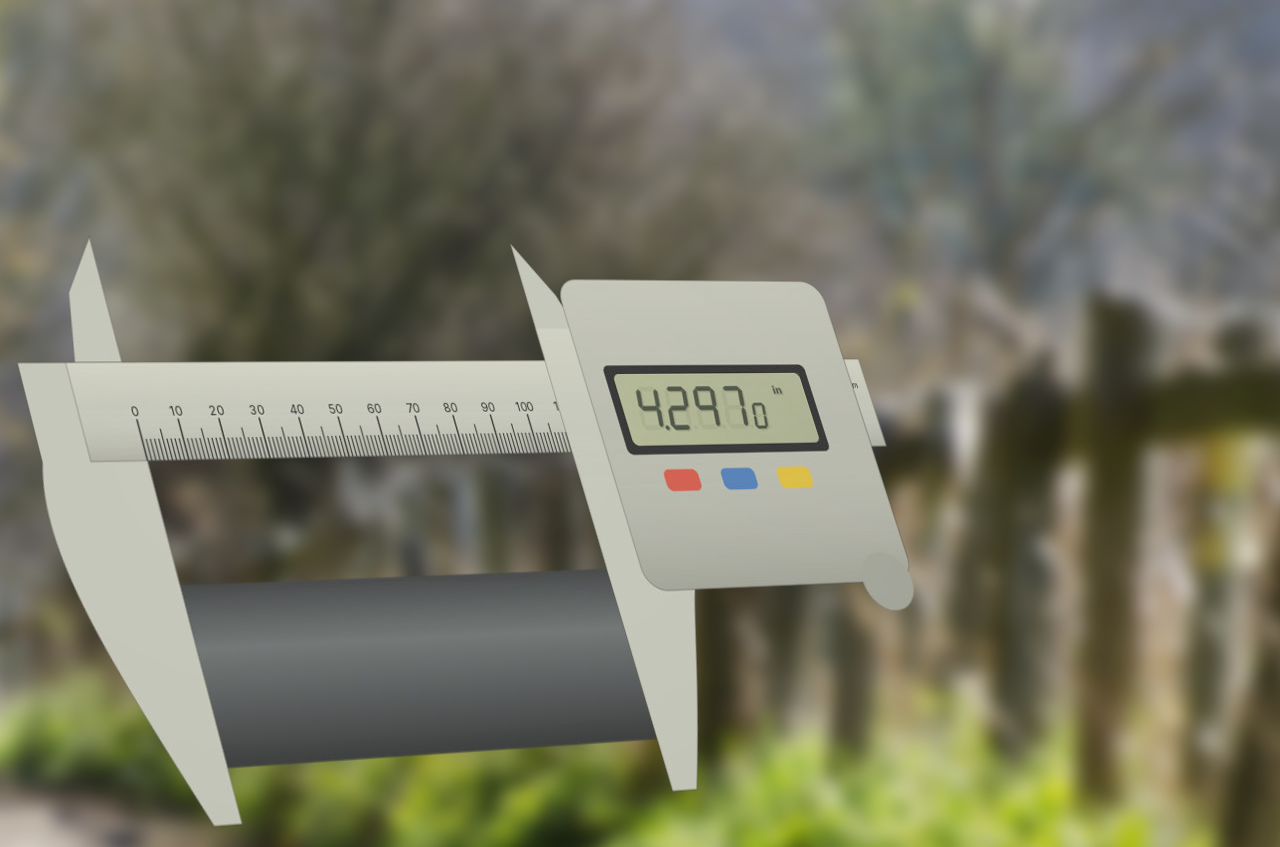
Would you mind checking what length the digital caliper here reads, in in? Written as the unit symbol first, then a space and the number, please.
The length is in 4.2970
